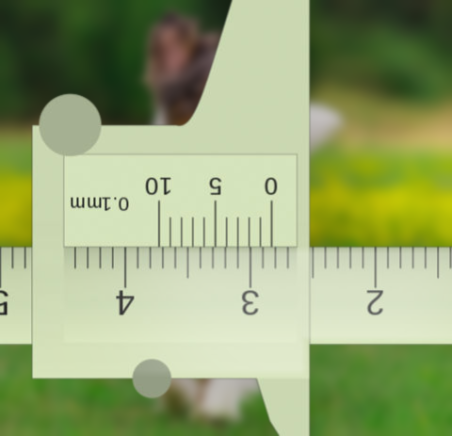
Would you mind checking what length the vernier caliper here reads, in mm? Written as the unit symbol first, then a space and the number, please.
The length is mm 28.3
